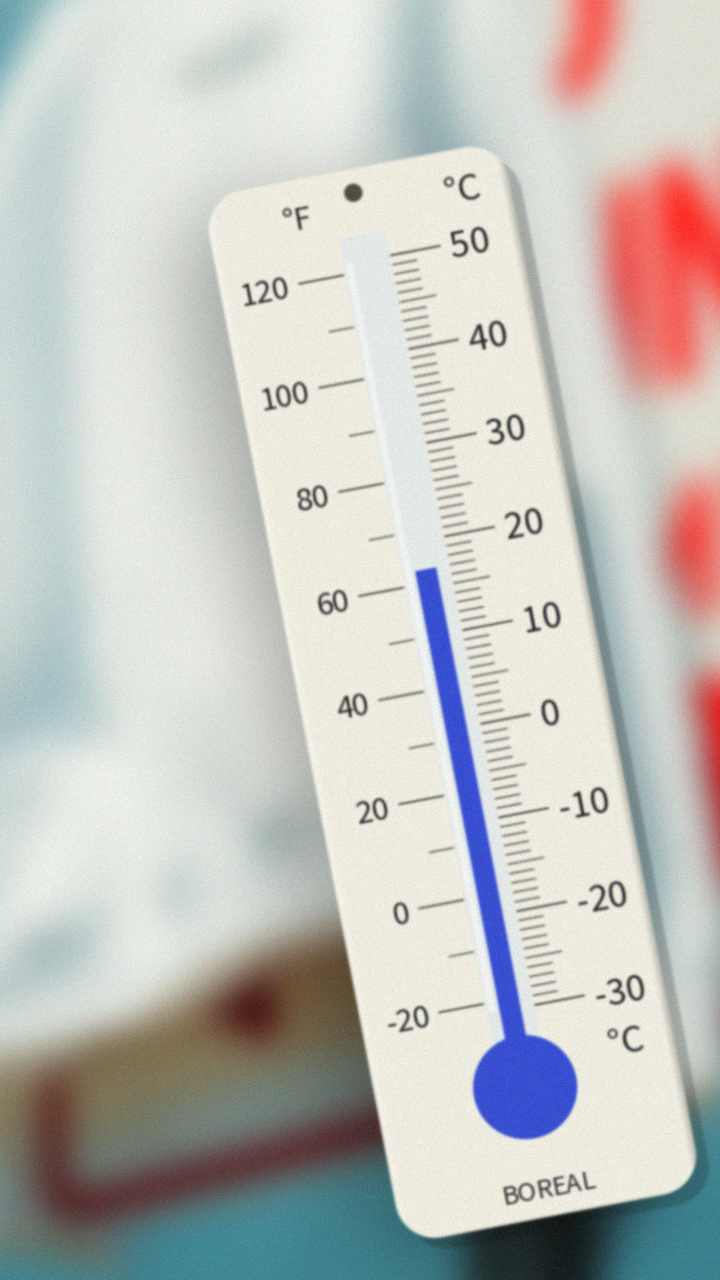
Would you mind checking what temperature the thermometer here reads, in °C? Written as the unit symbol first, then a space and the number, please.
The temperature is °C 17
